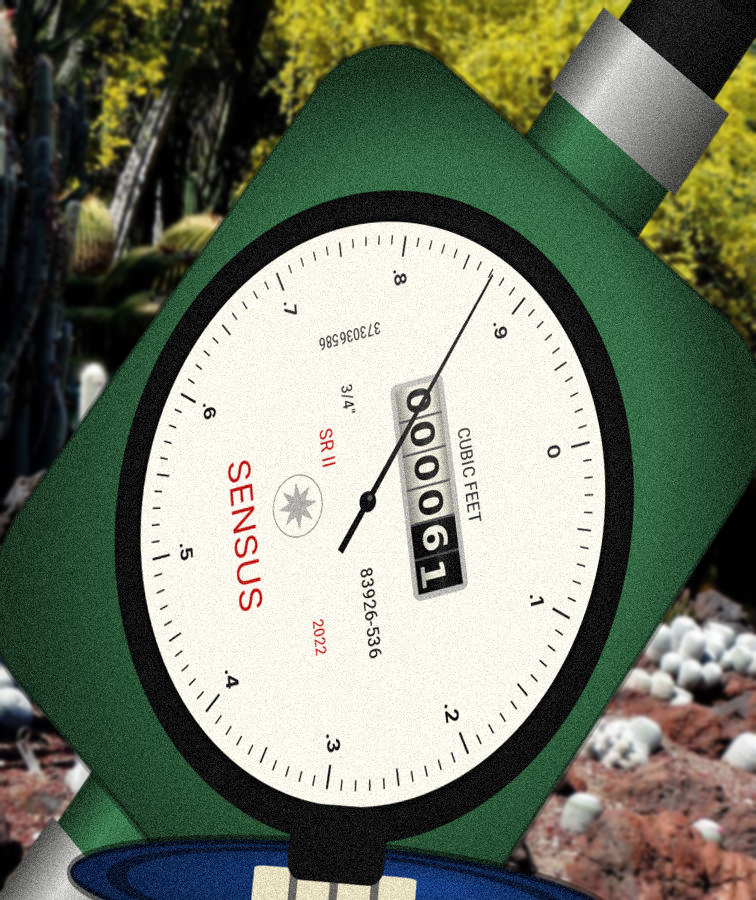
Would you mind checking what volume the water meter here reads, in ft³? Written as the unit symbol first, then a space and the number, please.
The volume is ft³ 60.87
